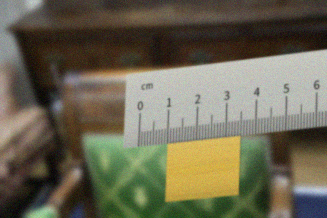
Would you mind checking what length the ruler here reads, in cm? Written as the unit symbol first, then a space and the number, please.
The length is cm 2.5
